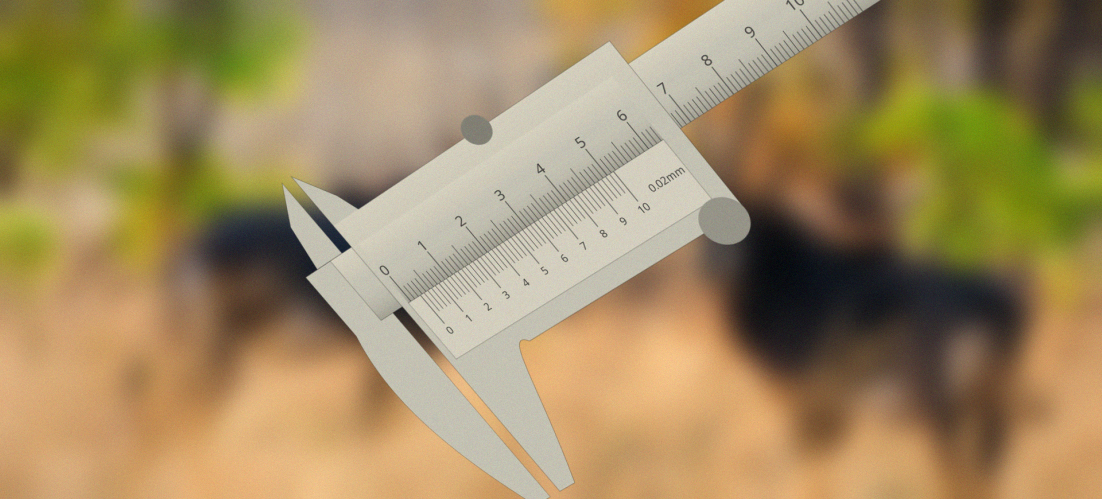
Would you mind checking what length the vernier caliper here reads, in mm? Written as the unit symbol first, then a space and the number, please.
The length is mm 2.5
